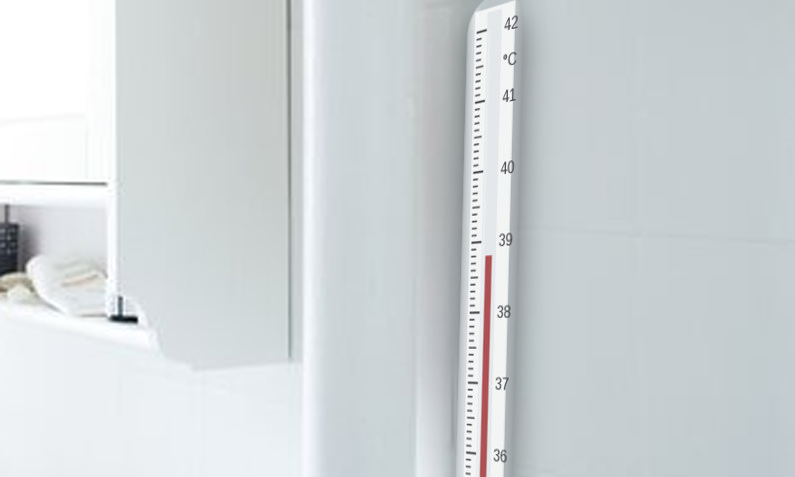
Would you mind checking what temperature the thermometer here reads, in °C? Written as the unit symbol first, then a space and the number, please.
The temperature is °C 38.8
